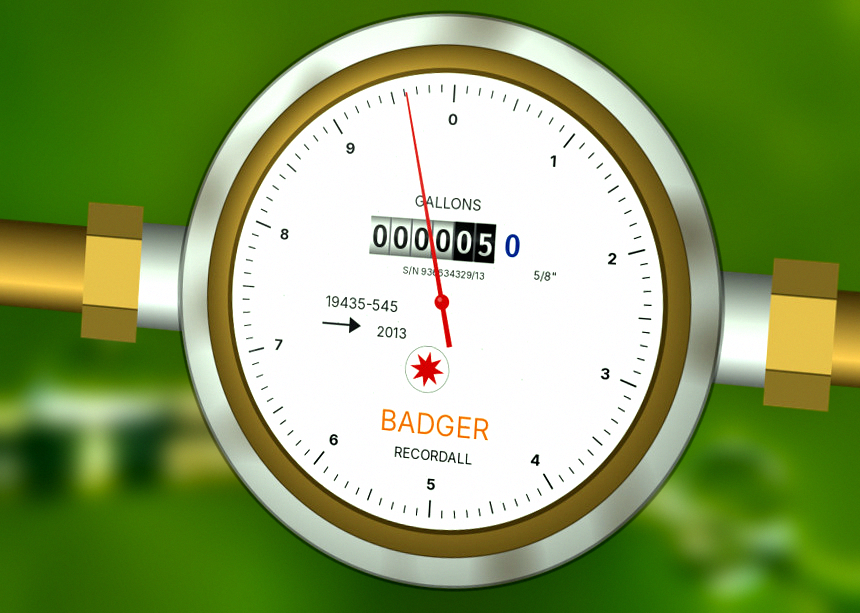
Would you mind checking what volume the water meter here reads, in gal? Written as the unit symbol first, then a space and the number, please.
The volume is gal 49.6
